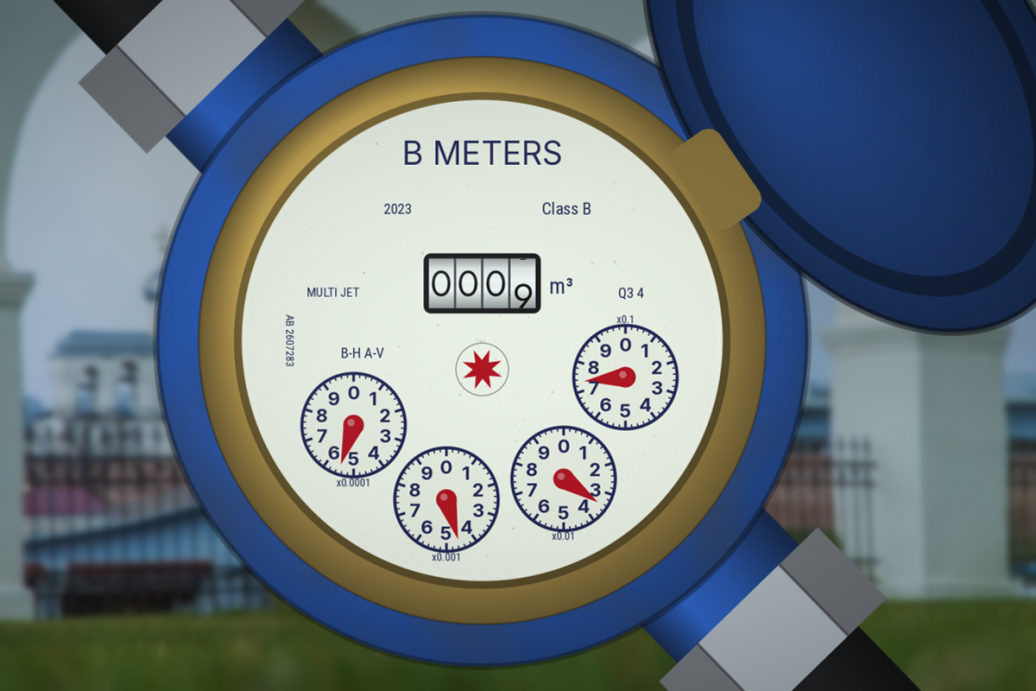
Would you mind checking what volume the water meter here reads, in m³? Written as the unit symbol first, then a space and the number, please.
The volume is m³ 8.7345
